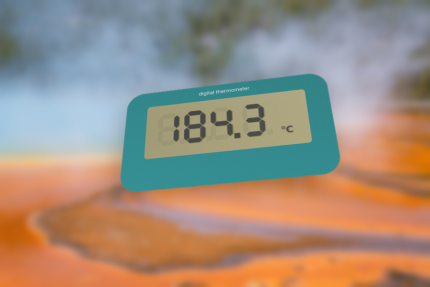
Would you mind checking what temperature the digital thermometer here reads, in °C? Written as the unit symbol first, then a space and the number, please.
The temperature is °C 184.3
